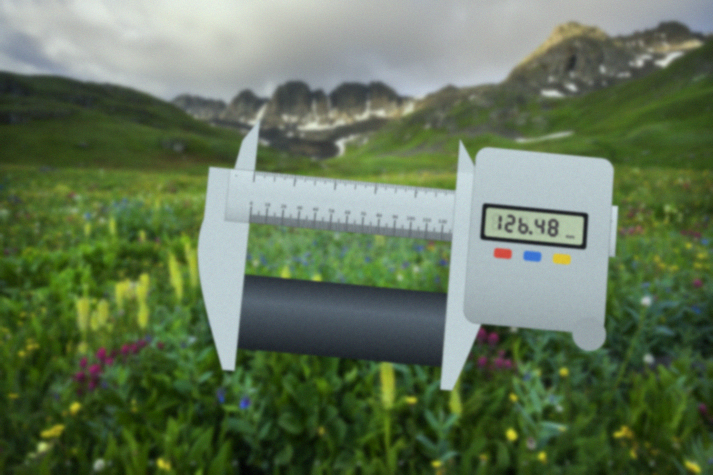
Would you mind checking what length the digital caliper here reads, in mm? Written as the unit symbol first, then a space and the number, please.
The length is mm 126.48
